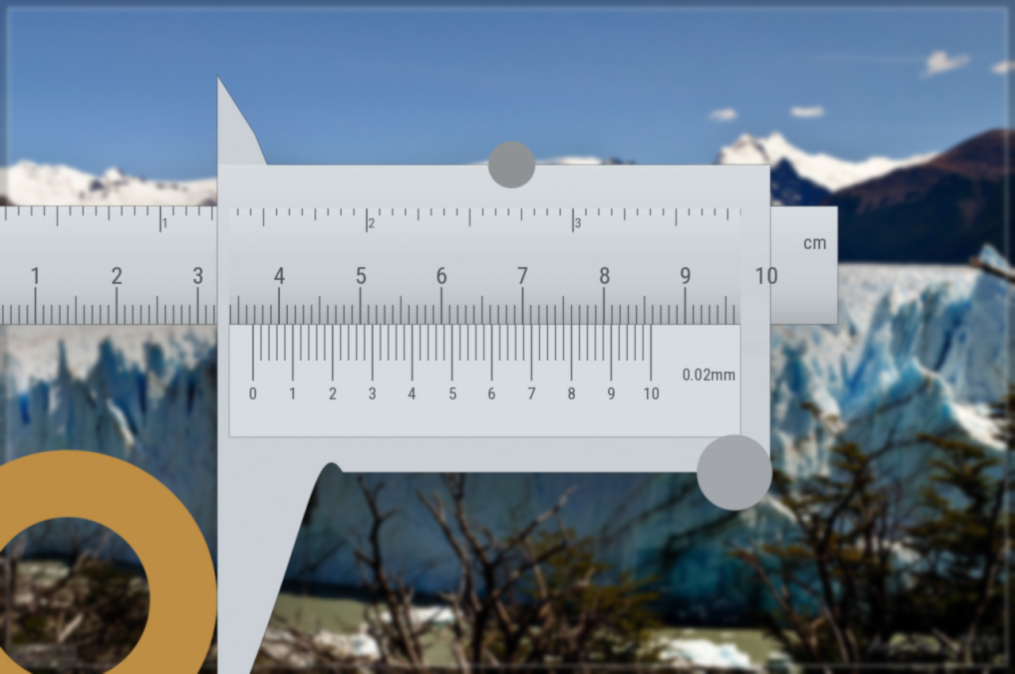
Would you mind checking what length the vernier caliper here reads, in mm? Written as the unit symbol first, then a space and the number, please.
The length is mm 36.8
